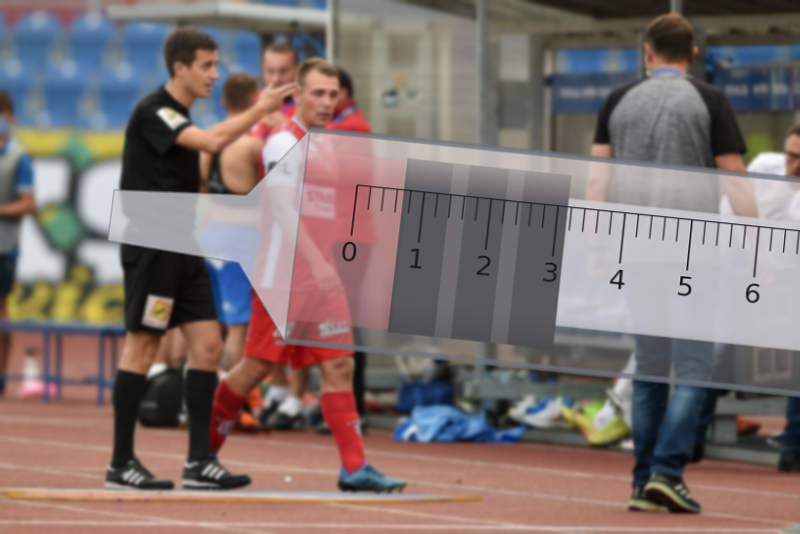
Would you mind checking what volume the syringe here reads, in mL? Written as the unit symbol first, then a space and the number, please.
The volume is mL 0.7
